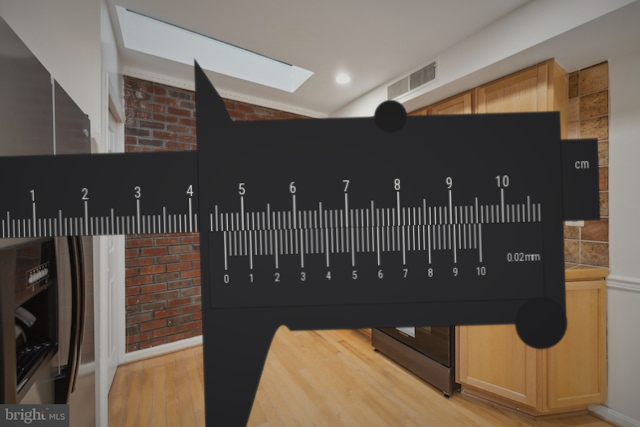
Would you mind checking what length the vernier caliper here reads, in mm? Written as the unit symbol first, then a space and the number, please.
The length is mm 46.5
